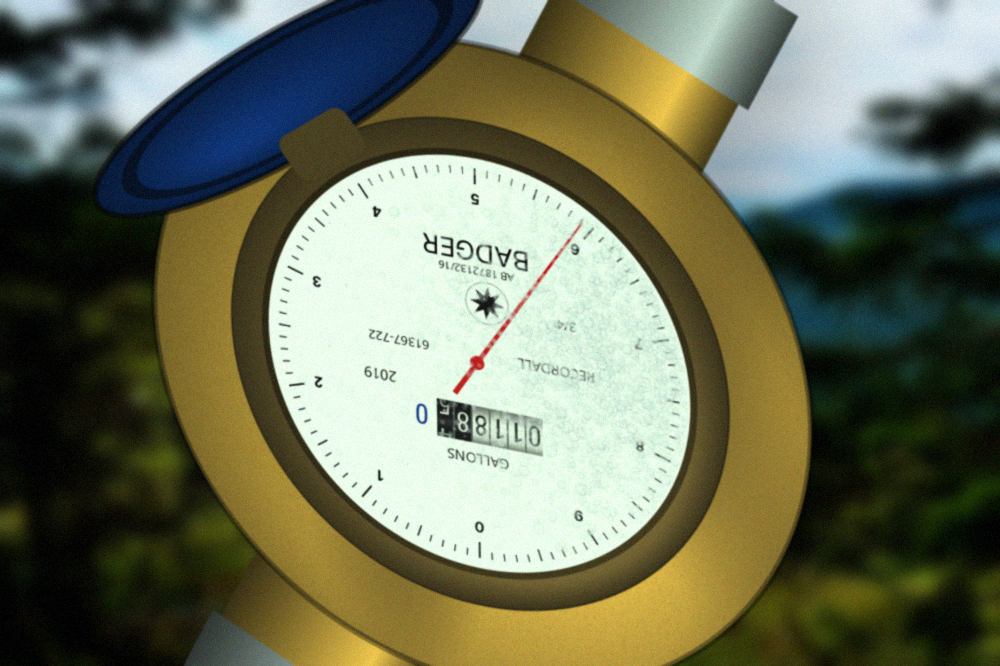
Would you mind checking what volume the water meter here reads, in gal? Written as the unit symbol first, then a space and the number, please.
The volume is gal 118845.9
